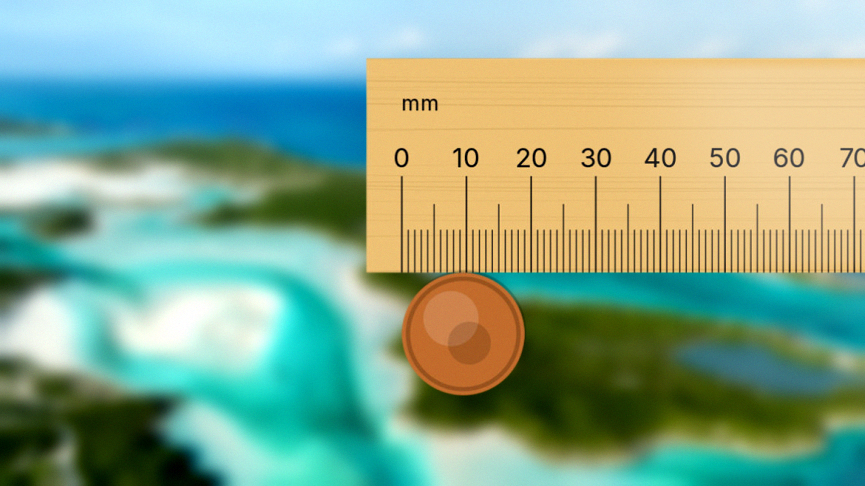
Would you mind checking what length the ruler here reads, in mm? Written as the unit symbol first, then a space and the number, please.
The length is mm 19
